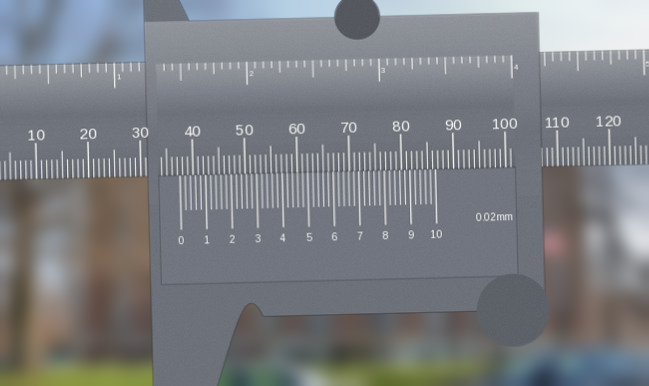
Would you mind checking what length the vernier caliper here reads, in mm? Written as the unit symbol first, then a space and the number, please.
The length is mm 37.5
